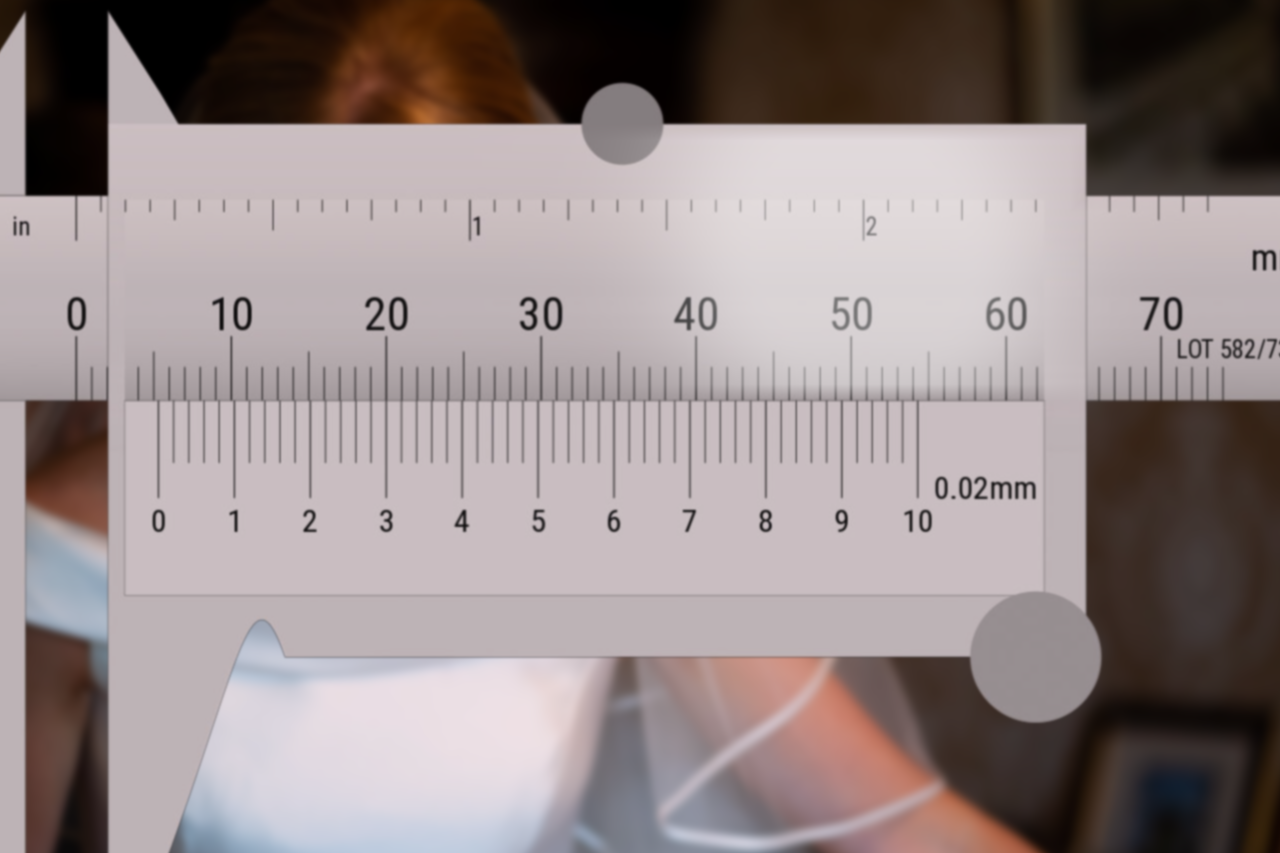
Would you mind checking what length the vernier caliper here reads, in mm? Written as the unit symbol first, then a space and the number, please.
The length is mm 5.3
